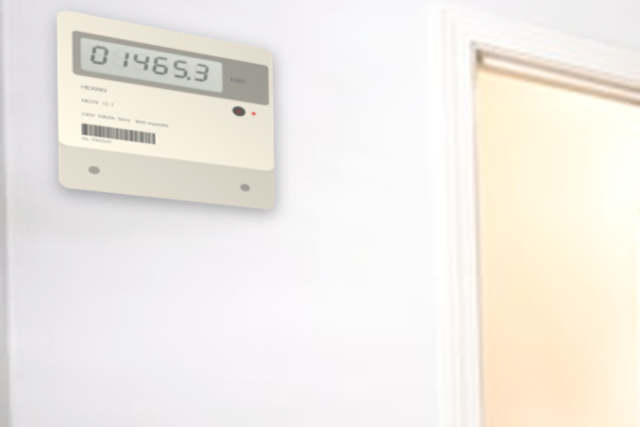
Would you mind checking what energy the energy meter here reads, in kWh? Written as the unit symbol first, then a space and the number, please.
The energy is kWh 1465.3
